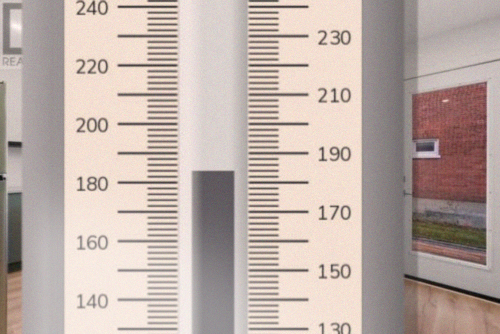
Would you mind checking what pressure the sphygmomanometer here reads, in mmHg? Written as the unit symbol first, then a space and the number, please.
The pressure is mmHg 184
